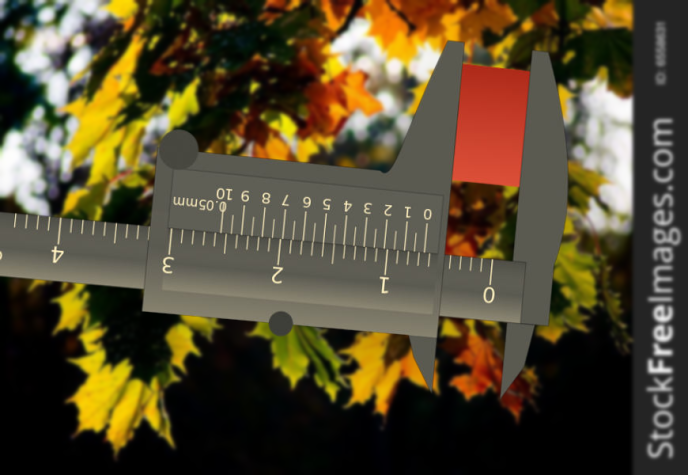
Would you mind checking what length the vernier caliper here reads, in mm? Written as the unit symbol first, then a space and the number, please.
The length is mm 6.5
